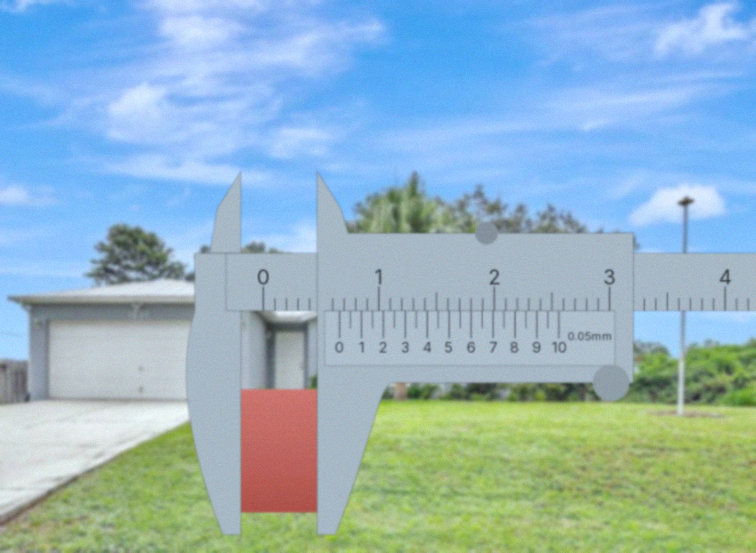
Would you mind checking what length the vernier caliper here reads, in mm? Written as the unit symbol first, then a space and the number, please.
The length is mm 6.6
